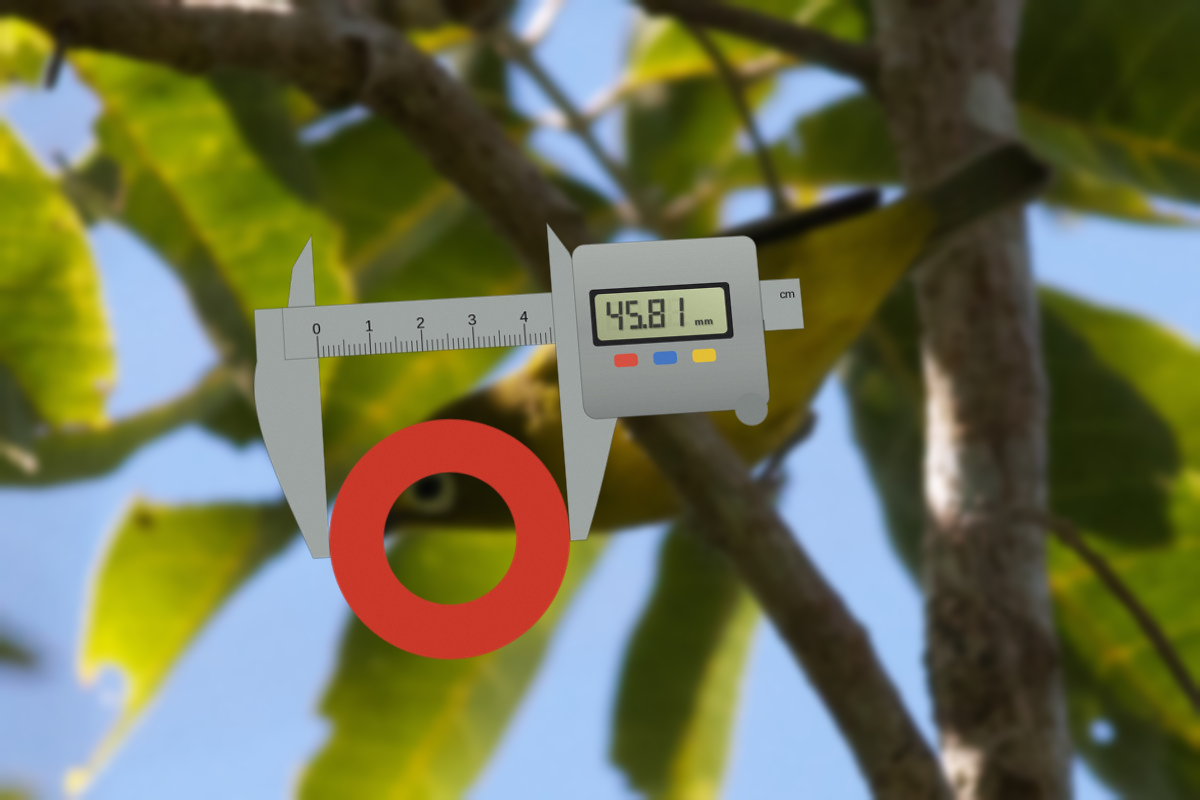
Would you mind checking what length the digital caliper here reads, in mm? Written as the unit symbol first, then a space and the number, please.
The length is mm 45.81
